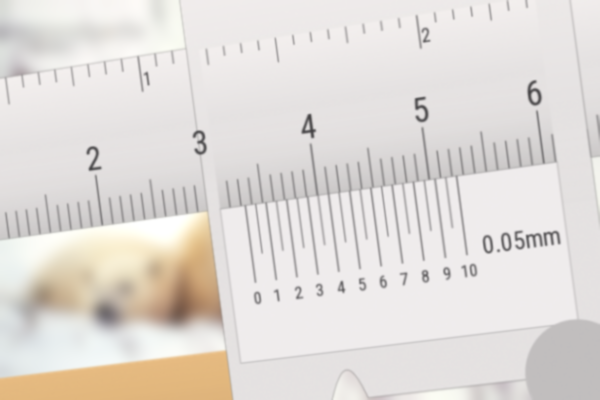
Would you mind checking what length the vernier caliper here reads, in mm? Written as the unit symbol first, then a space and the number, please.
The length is mm 33.4
